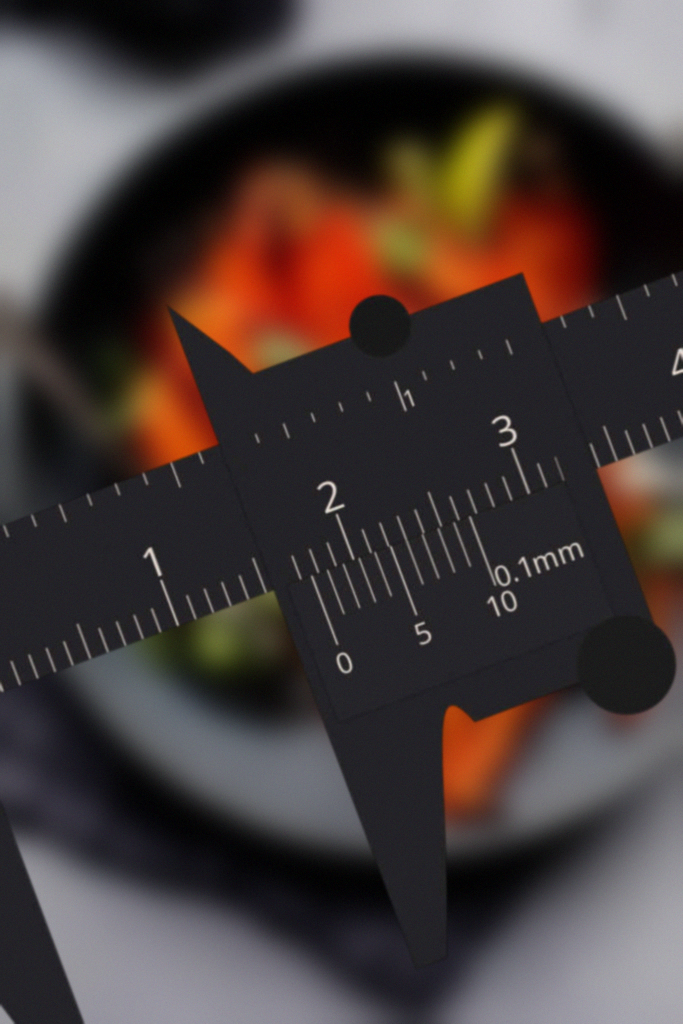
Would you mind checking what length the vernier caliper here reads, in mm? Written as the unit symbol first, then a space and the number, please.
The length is mm 17.6
